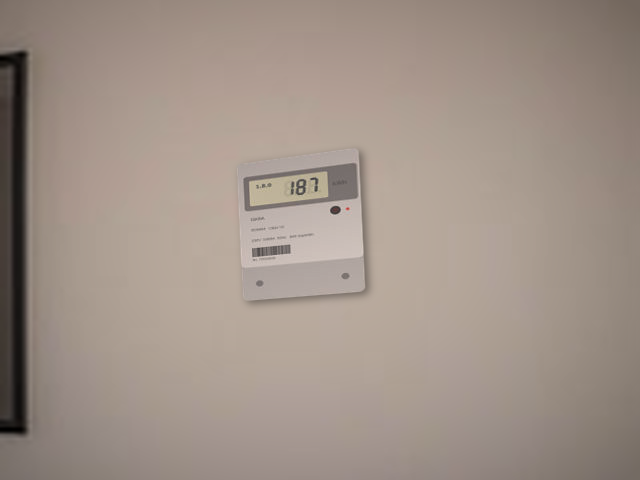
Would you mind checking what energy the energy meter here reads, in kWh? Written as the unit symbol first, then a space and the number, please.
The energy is kWh 187
